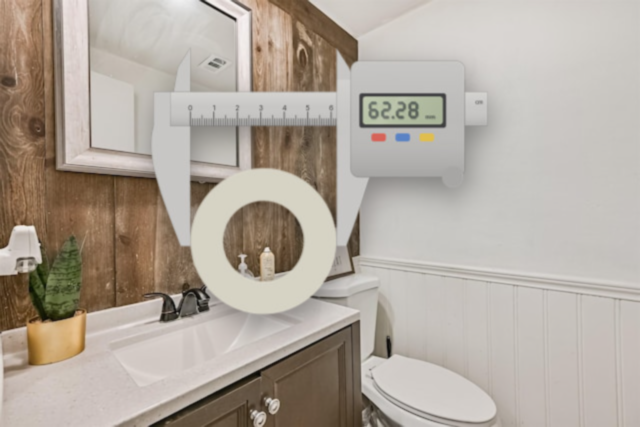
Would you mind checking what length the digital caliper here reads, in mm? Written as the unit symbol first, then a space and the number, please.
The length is mm 62.28
